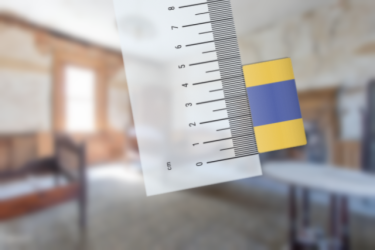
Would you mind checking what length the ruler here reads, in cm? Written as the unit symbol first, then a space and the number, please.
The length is cm 4.5
